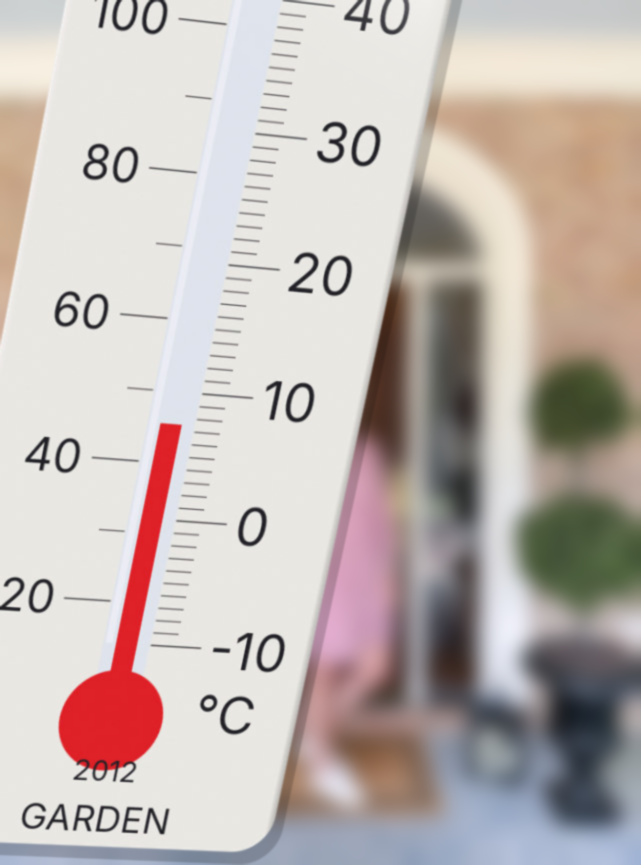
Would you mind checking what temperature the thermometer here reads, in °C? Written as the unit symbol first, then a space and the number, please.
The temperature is °C 7.5
